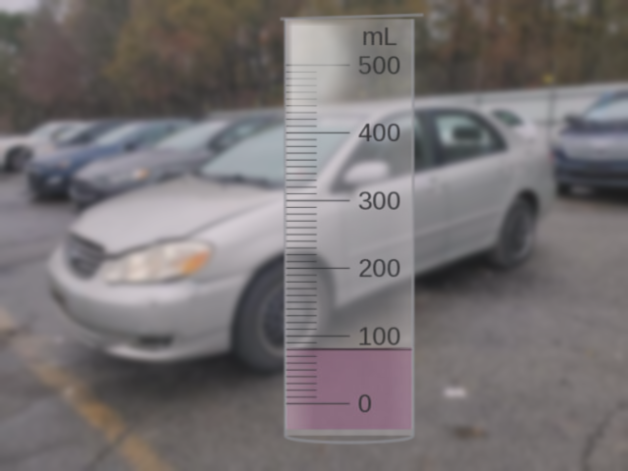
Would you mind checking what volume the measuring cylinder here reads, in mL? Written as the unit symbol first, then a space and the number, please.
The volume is mL 80
